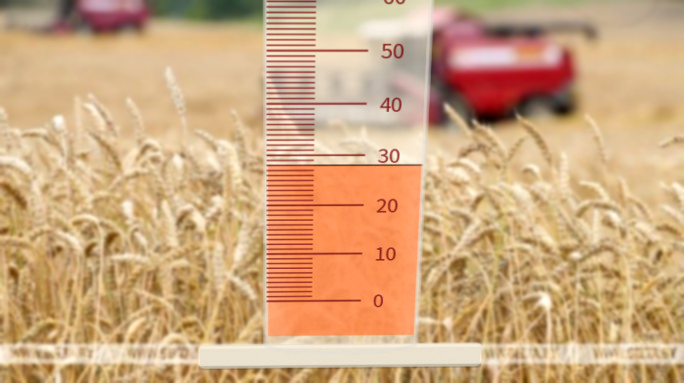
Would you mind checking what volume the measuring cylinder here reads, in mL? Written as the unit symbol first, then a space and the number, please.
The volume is mL 28
